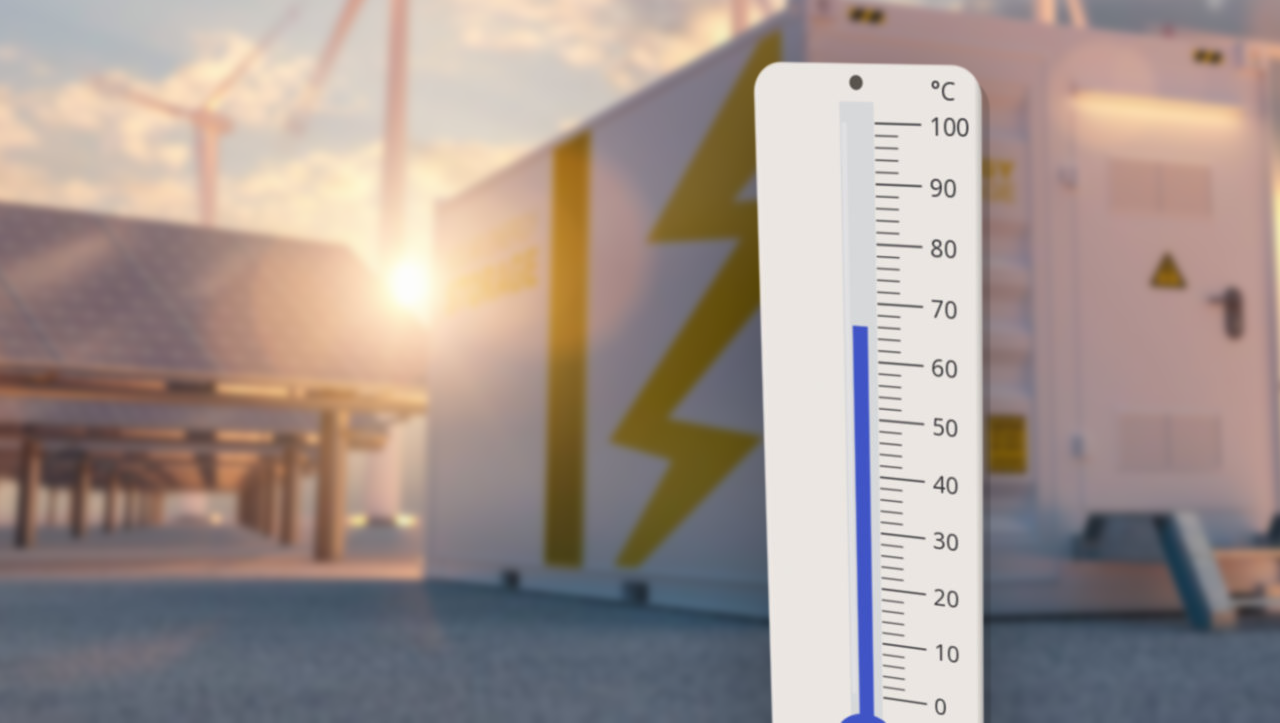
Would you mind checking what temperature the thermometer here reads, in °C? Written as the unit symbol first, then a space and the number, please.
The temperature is °C 66
